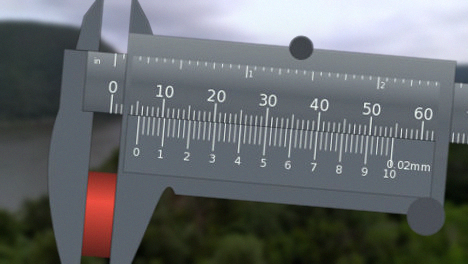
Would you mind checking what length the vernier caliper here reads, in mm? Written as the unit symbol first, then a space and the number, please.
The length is mm 5.5
